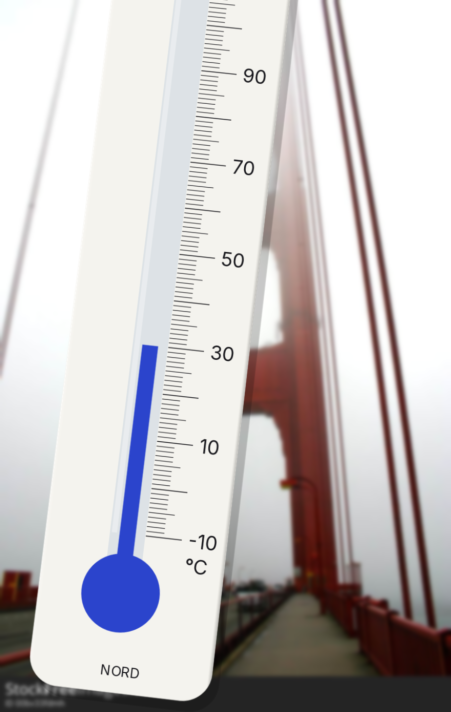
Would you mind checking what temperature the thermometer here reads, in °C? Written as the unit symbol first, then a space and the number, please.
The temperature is °C 30
